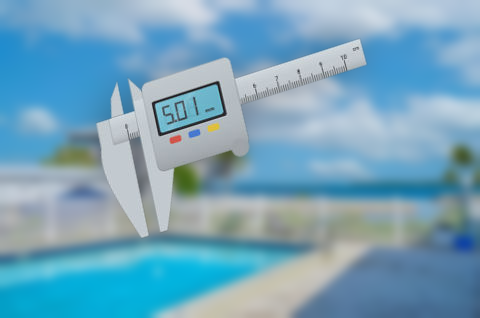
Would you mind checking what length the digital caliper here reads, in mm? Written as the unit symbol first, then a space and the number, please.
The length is mm 5.01
